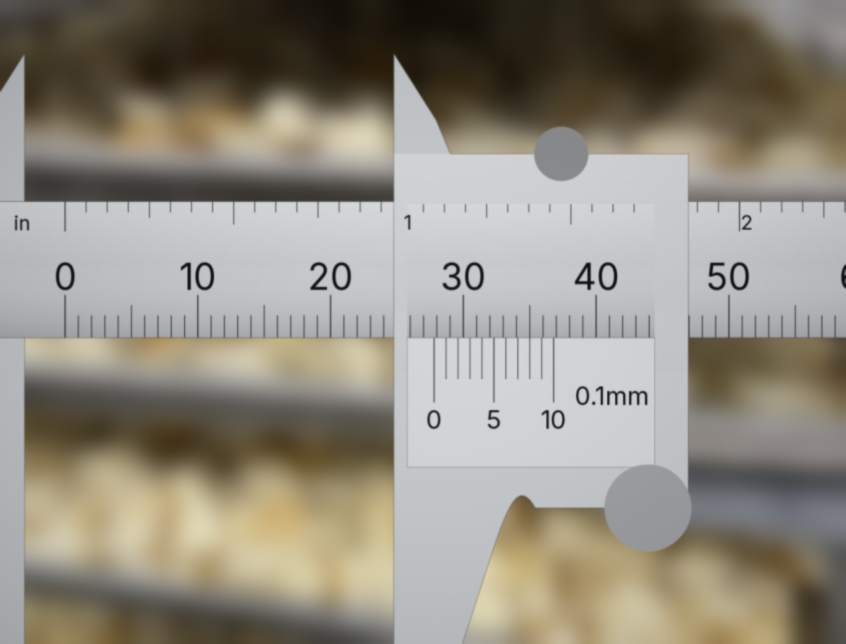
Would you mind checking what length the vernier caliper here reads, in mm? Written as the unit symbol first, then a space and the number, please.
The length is mm 27.8
